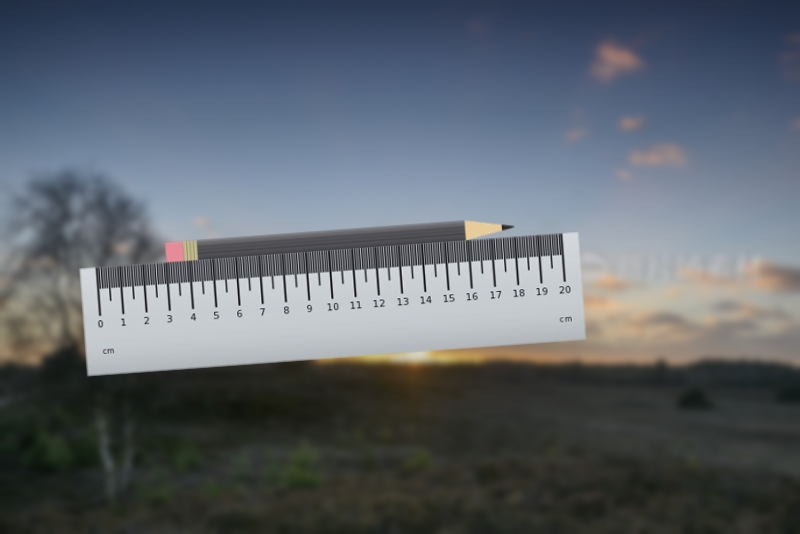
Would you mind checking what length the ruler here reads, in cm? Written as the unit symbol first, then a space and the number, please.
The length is cm 15
